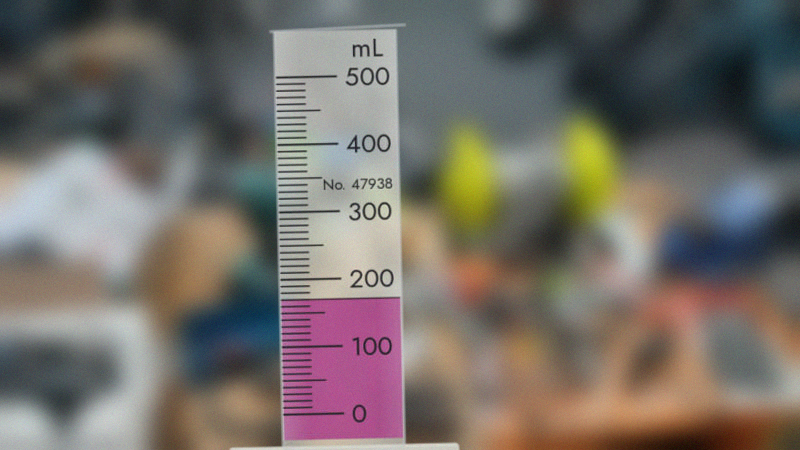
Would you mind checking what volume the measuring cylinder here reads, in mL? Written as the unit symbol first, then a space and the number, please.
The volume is mL 170
